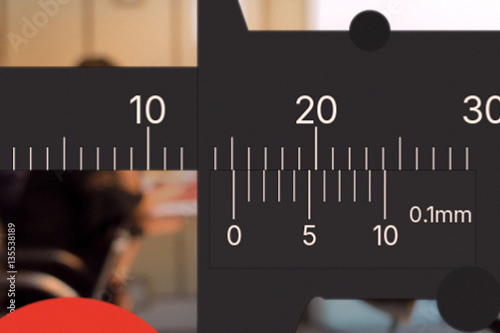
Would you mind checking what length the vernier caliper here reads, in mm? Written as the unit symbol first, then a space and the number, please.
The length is mm 15.1
